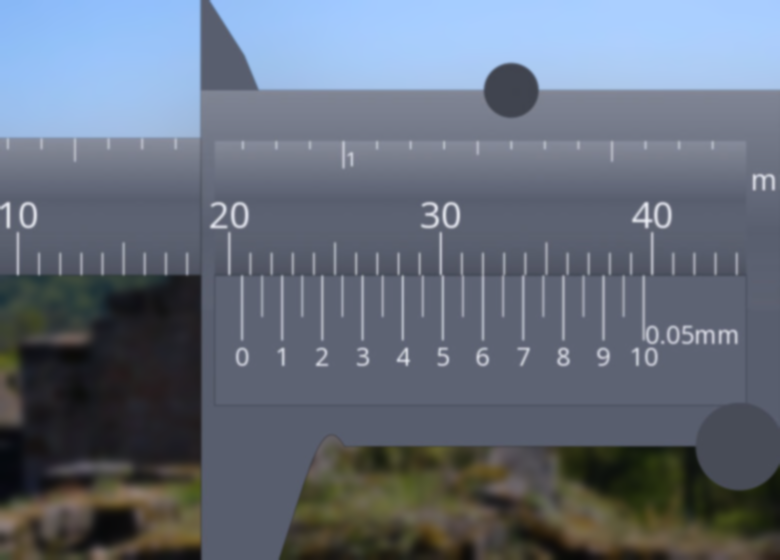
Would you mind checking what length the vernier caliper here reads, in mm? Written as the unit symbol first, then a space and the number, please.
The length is mm 20.6
